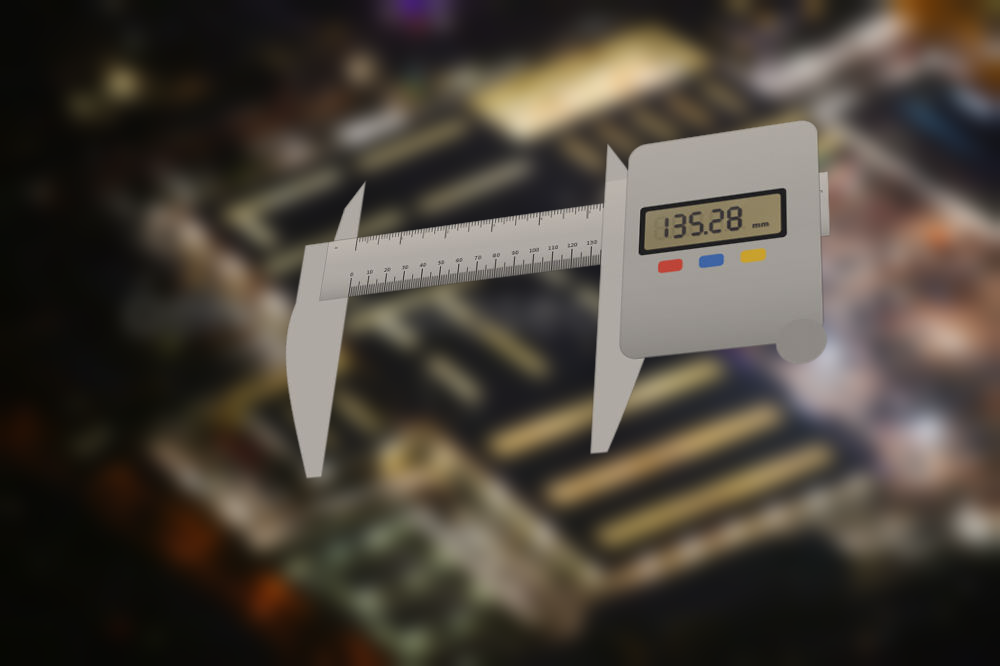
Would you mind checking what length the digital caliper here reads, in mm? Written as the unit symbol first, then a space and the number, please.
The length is mm 135.28
